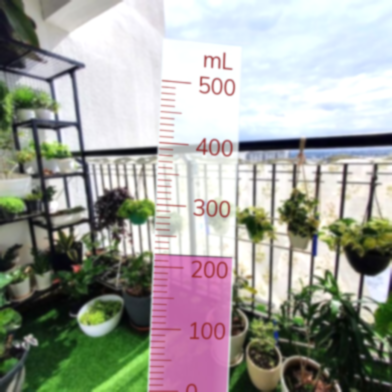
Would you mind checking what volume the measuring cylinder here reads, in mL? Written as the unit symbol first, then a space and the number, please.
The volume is mL 220
